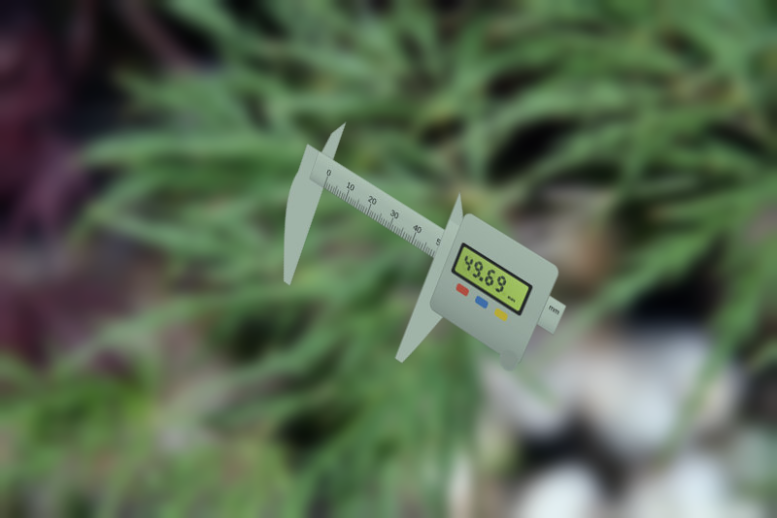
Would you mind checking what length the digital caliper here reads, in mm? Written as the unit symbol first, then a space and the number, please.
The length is mm 49.69
